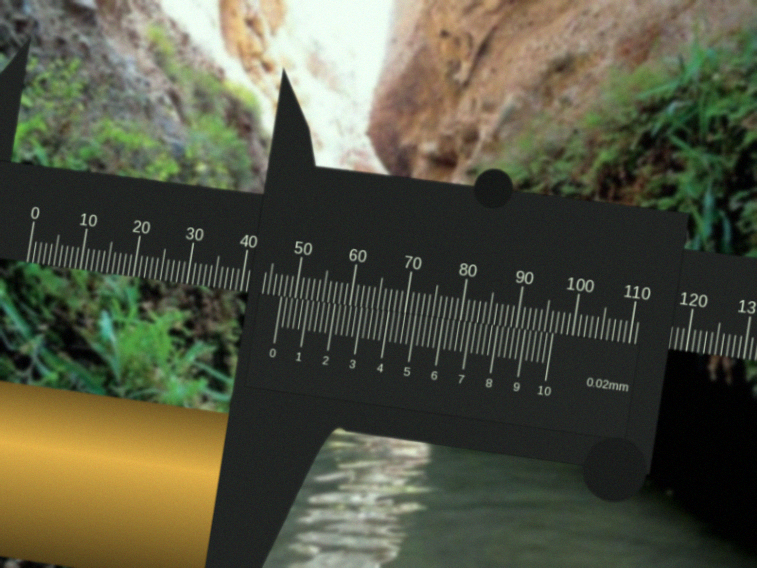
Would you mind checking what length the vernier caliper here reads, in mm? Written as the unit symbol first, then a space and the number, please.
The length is mm 47.5
